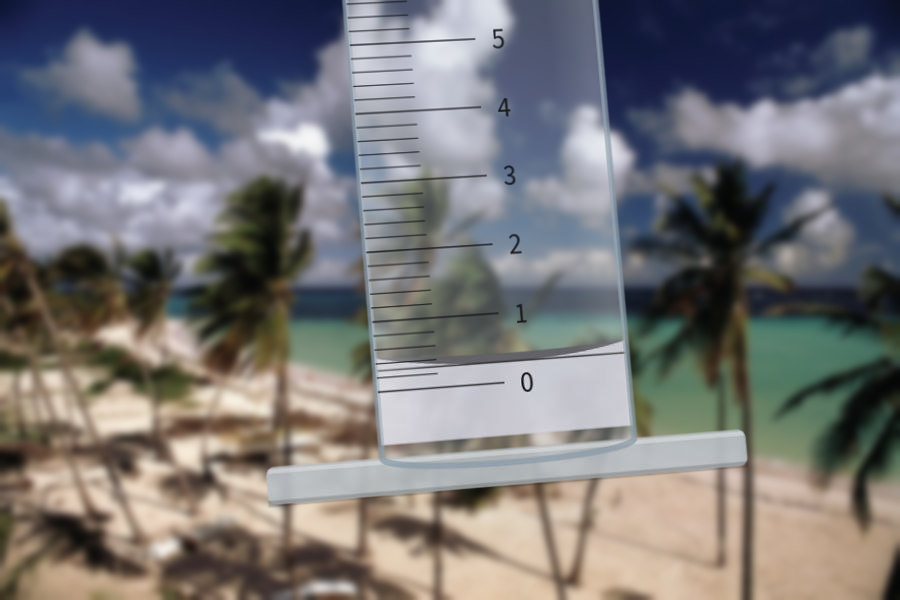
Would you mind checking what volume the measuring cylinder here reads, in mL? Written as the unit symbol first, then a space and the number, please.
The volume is mL 0.3
